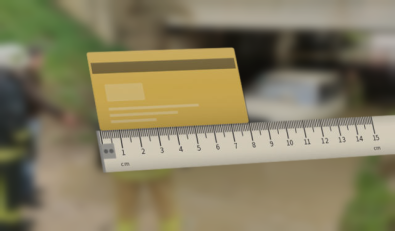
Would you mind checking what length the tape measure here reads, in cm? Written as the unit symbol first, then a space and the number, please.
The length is cm 8
